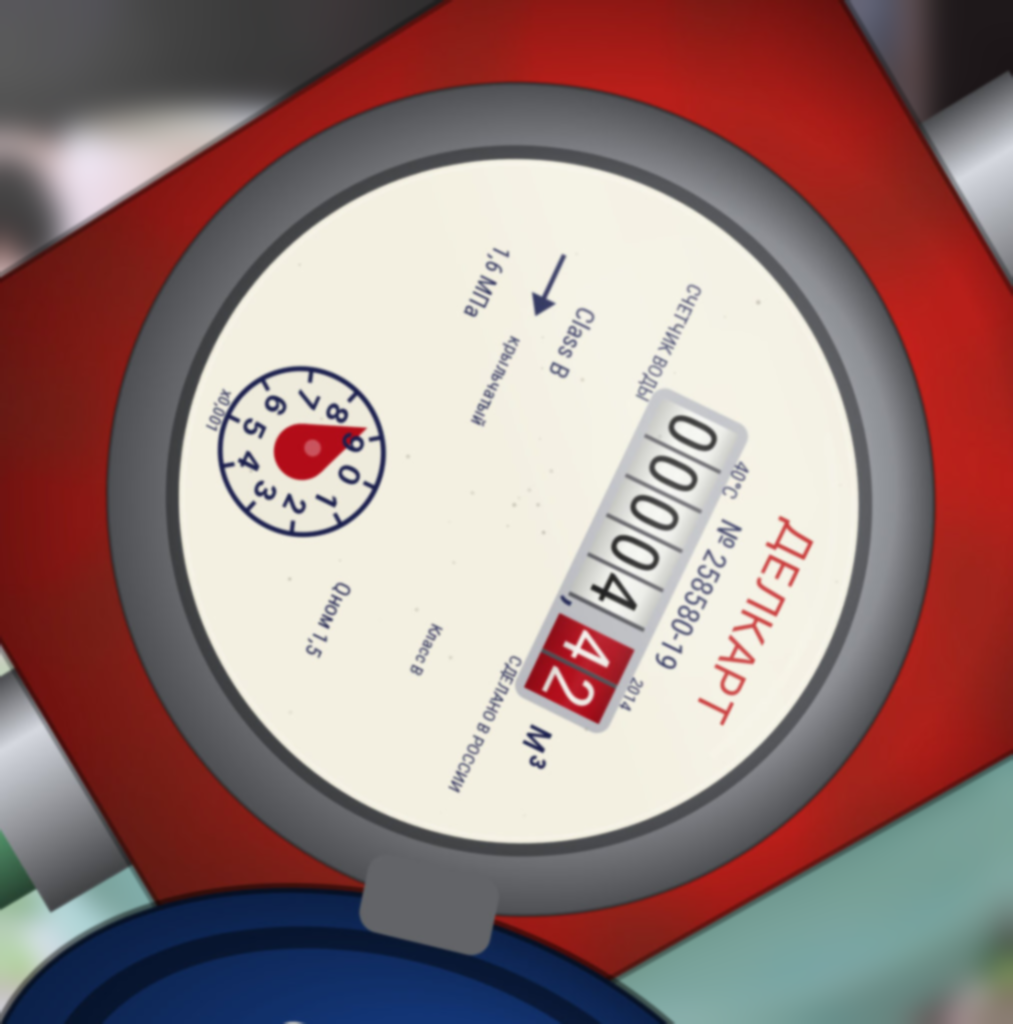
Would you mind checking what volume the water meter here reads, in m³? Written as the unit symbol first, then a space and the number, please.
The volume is m³ 4.428
